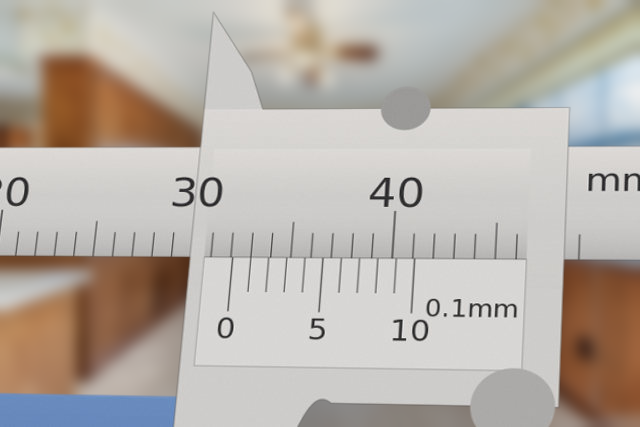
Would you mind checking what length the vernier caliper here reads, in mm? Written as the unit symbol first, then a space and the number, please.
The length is mm 32.1
